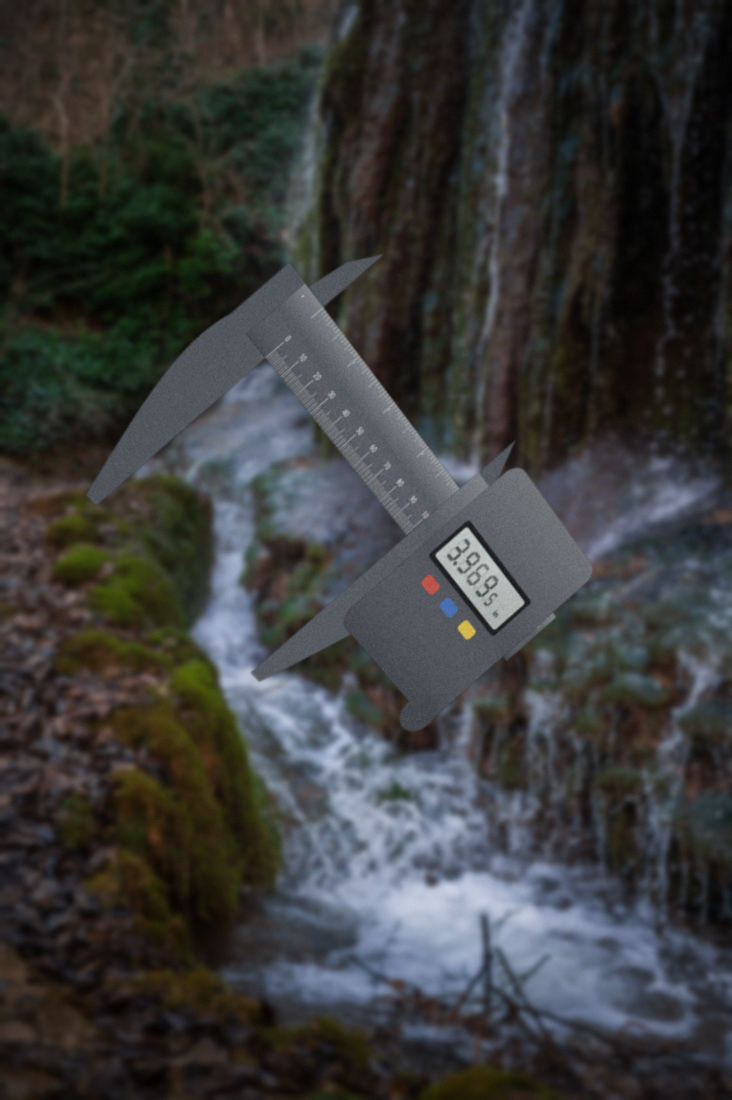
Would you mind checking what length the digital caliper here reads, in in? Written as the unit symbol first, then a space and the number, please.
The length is in 3.9695
